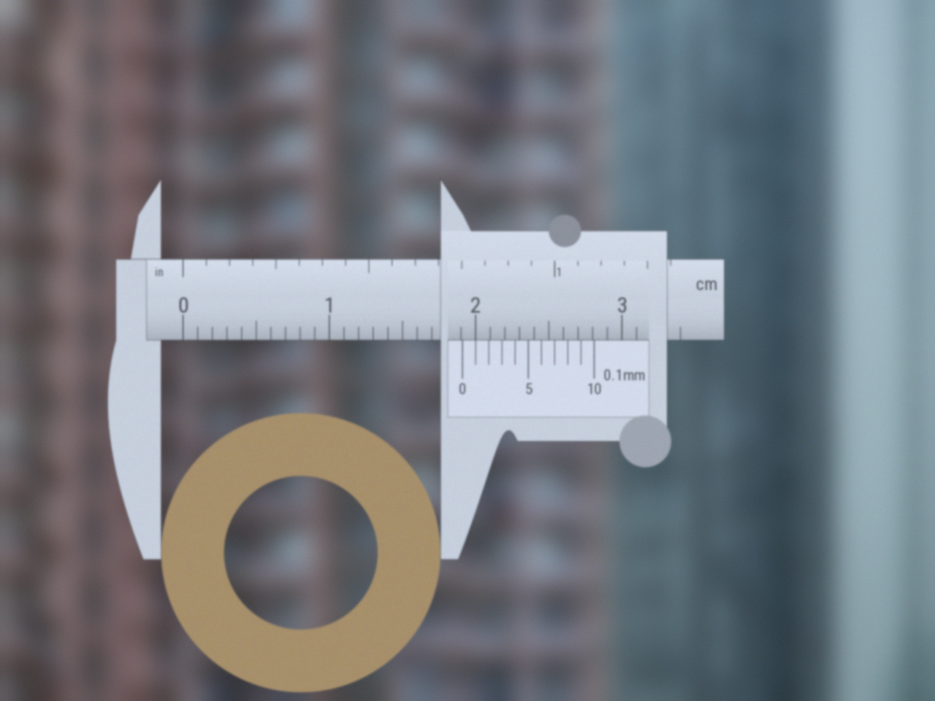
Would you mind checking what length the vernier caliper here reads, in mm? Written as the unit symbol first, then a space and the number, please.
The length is mm 19.1
